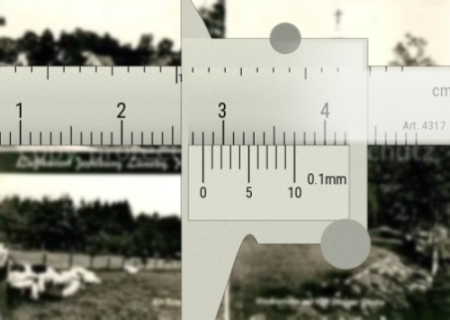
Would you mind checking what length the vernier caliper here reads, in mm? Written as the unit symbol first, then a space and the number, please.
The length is mm 28.0
